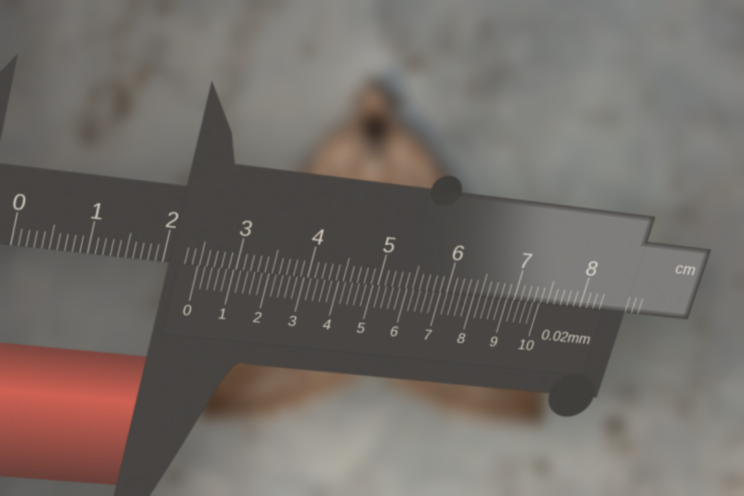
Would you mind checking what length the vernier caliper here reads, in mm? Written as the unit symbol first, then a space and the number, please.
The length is mm 24.8
